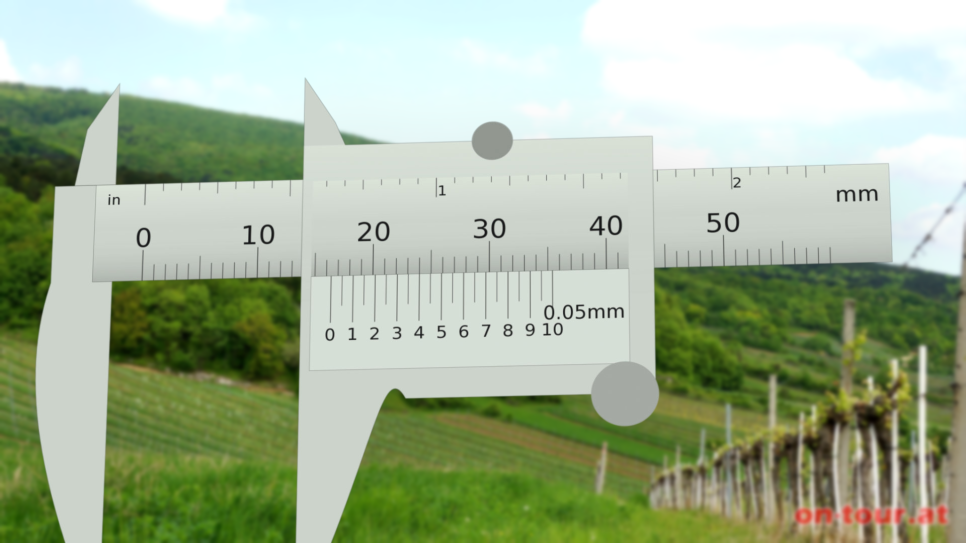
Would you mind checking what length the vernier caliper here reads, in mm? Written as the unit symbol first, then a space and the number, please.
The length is mm 16.4
